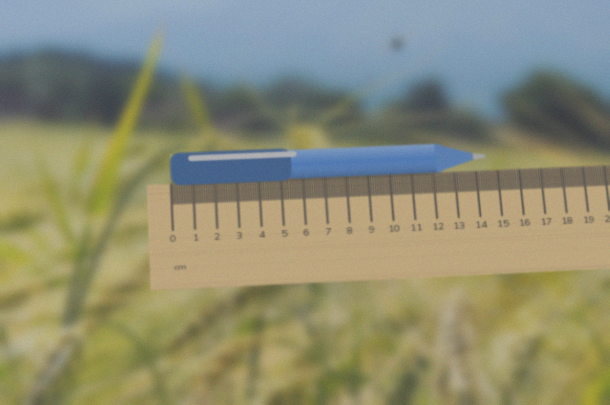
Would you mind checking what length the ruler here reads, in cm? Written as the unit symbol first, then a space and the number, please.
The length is cm 14.5
